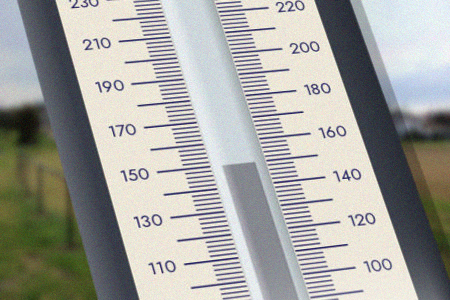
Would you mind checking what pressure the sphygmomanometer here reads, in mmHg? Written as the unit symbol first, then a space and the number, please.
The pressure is mmHg 150
